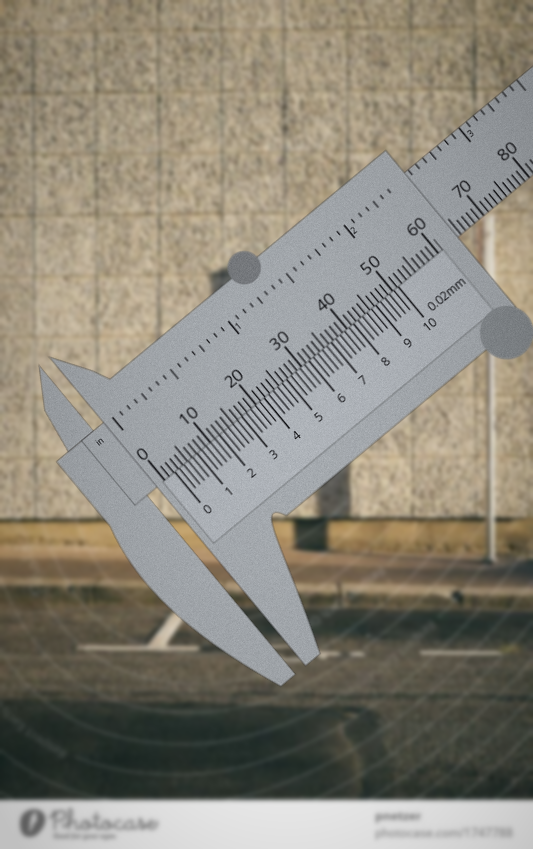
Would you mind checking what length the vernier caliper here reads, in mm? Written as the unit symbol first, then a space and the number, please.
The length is mm 2.2
